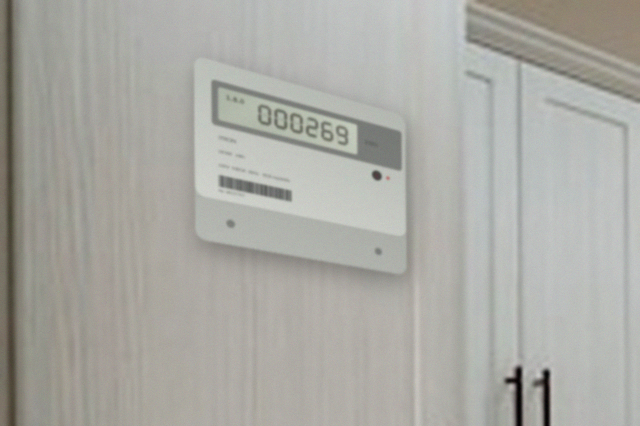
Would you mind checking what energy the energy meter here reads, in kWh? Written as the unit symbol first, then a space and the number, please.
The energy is kWh 269
